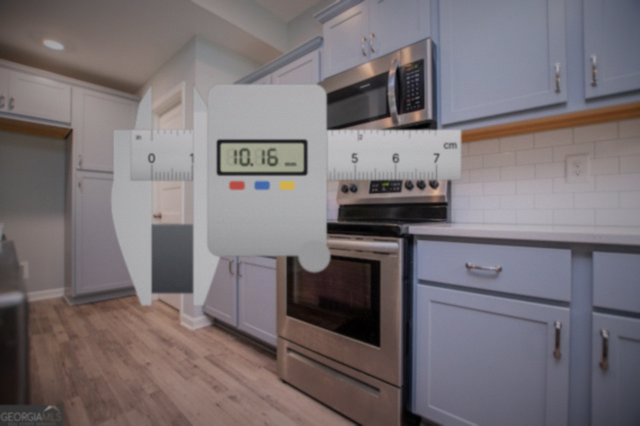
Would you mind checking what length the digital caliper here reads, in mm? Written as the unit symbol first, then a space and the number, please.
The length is mm 10.16
